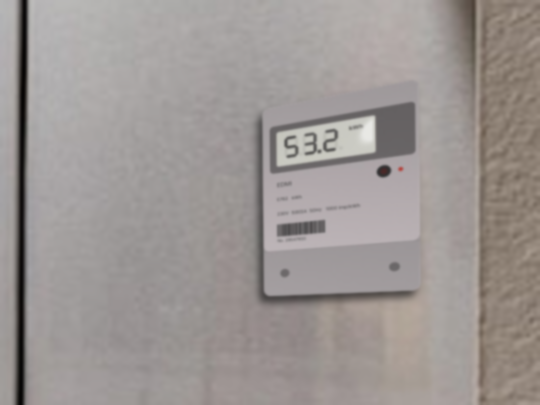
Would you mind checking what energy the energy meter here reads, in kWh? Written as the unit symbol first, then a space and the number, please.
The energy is kWh 53.2
